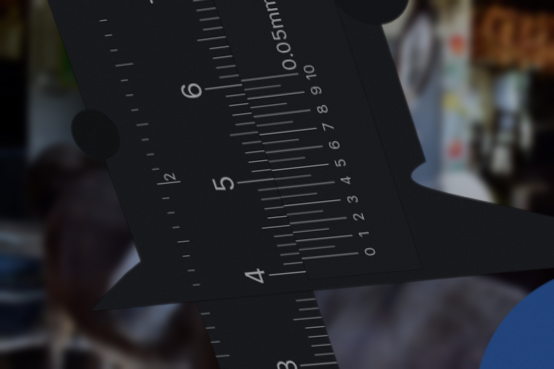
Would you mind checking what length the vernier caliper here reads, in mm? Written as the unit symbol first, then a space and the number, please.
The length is mm 41.4
